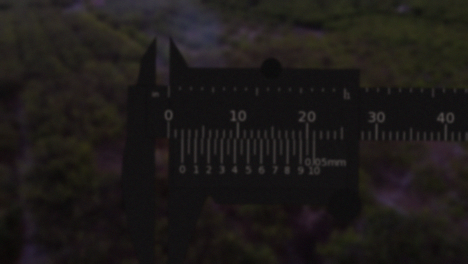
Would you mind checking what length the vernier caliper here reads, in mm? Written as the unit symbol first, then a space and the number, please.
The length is mm 2.0
